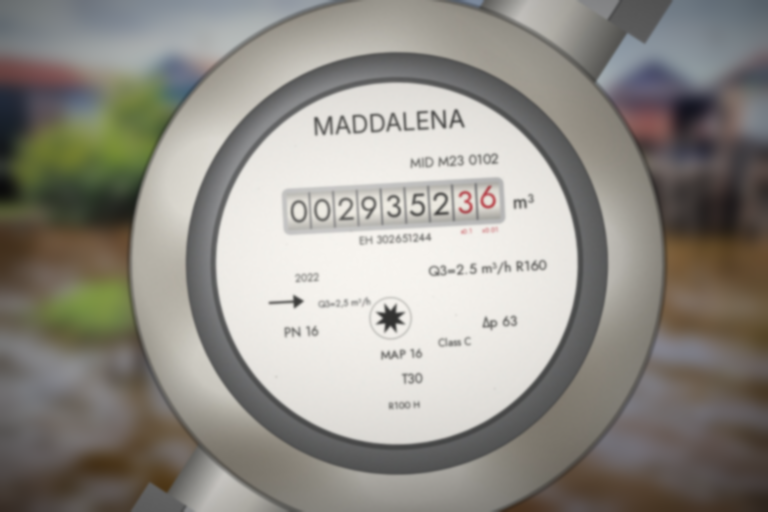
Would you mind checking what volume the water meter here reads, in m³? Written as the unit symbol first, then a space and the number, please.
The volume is m³ 29352.36
